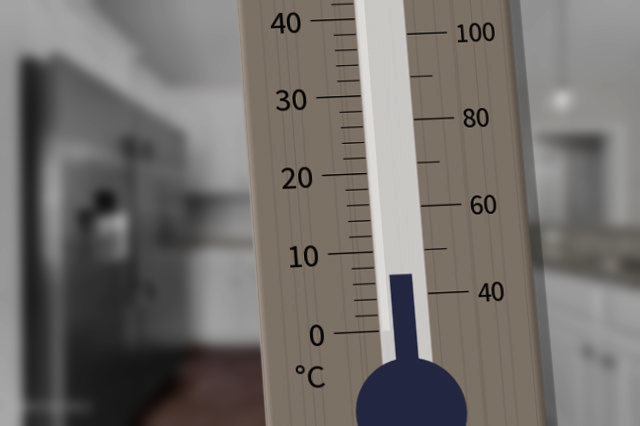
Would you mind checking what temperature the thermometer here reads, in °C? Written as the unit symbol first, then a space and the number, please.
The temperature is °C 7
